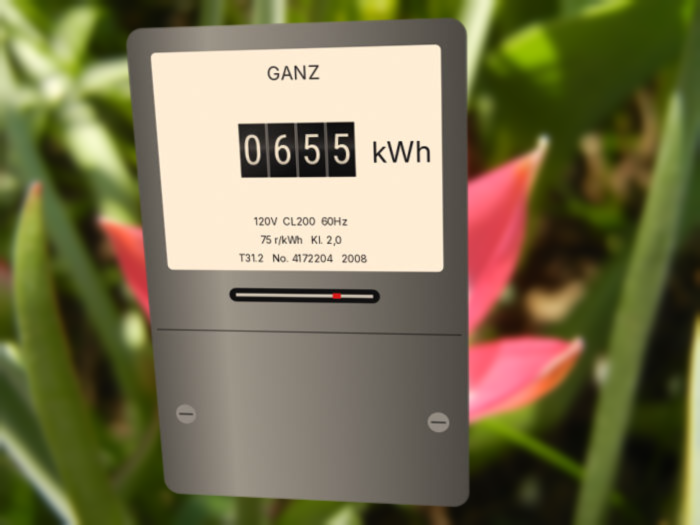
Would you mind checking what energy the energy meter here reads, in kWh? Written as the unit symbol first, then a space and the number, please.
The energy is kWh 655
